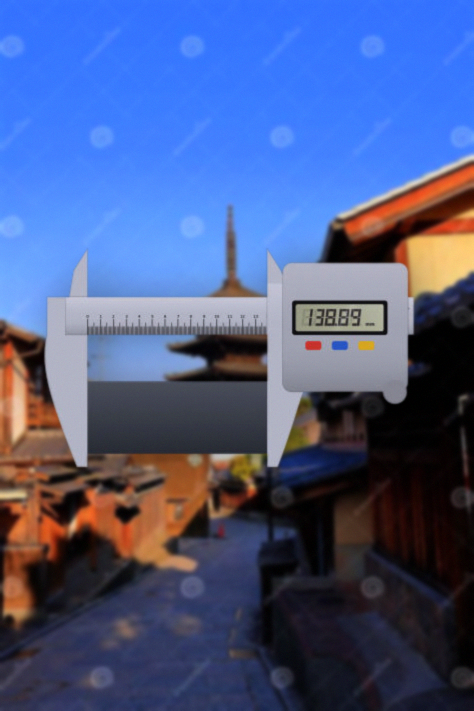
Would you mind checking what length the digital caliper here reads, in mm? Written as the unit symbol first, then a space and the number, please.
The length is mm 138.89
